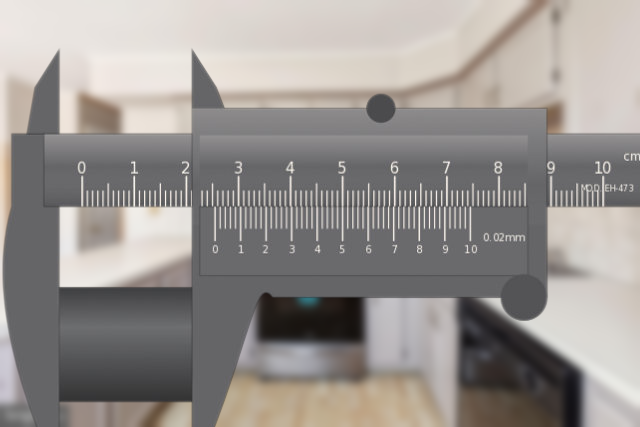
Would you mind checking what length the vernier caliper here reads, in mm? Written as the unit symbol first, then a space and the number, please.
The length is mm 25.5
